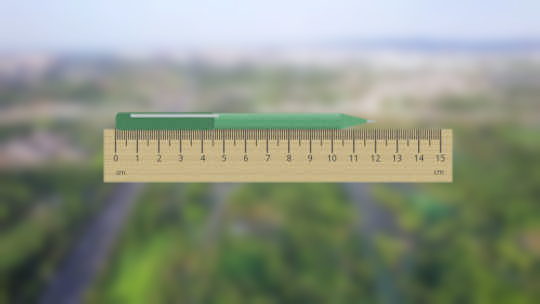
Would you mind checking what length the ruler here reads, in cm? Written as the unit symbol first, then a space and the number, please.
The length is cm 12
